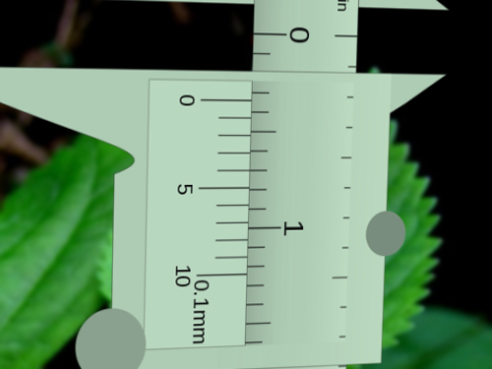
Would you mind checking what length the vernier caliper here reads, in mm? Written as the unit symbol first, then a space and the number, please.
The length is mm 3.4
